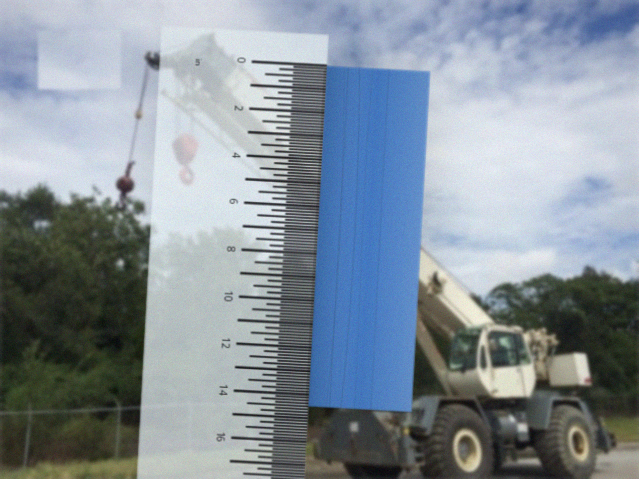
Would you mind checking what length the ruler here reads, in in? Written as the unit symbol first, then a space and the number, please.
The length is in 14.5
